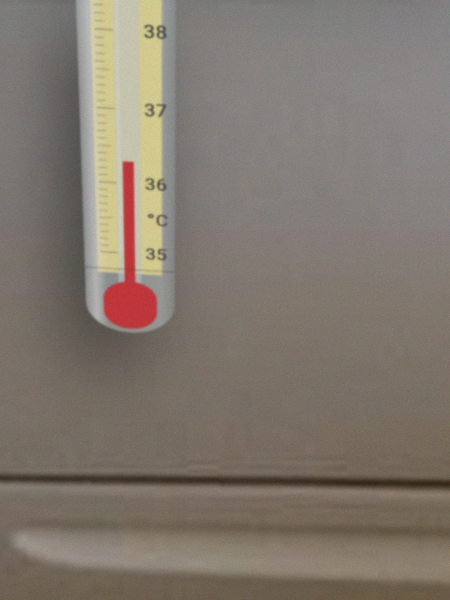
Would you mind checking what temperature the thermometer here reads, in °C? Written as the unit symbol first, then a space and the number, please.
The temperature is °C 36.3
